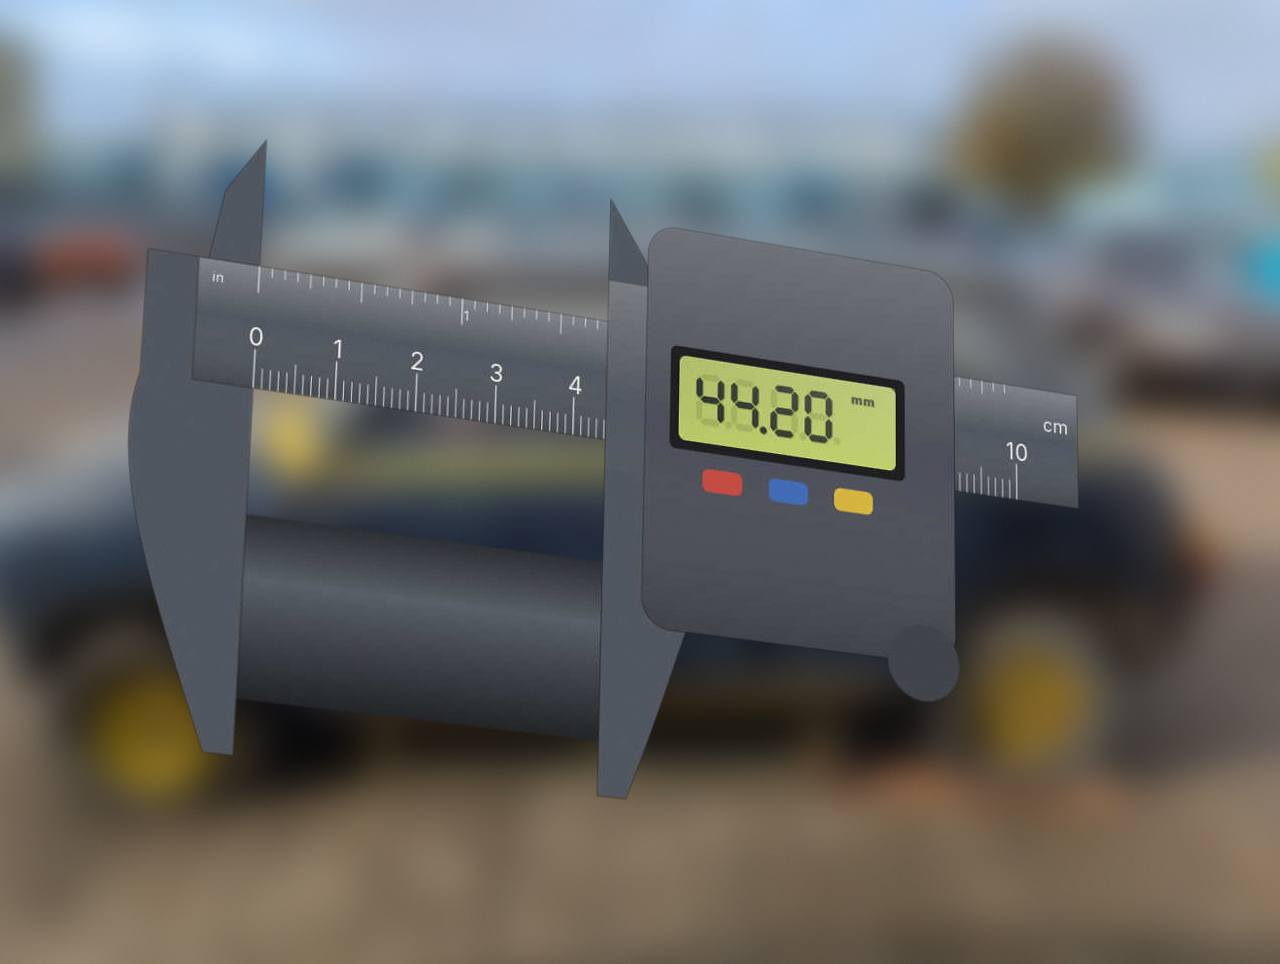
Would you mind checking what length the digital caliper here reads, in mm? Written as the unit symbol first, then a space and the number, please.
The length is mm 44.20
